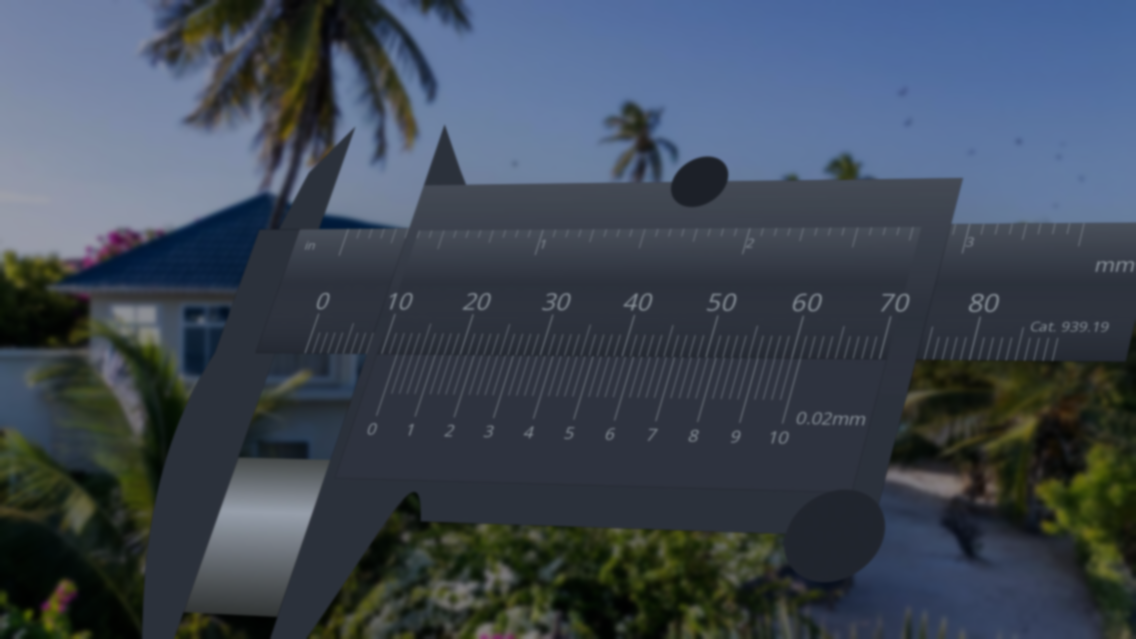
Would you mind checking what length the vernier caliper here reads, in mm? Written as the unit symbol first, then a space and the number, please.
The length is mm 12.0
